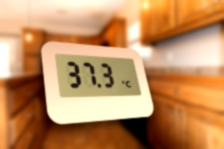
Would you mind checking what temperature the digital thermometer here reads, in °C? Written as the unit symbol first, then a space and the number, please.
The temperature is °C 37.3
